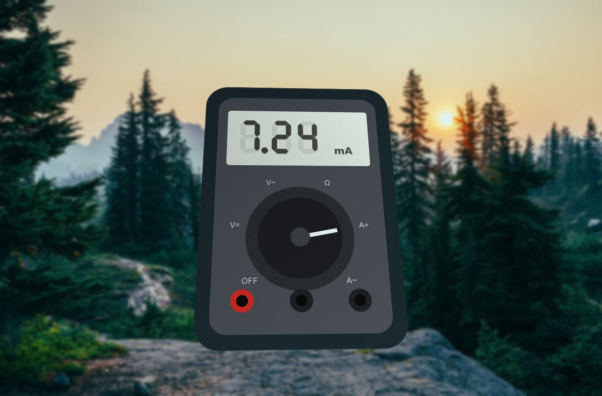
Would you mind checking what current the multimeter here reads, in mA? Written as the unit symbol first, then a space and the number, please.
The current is mA 7.24
